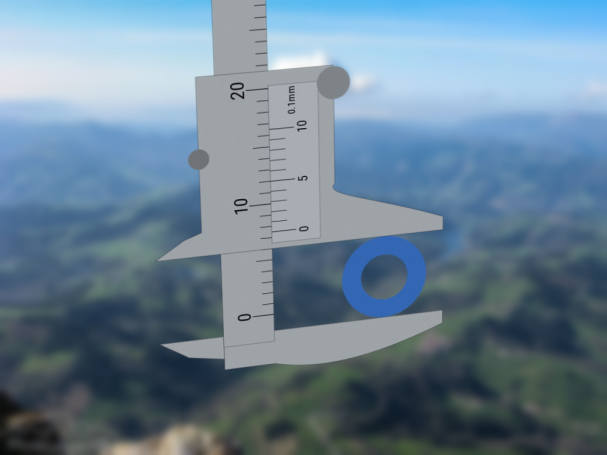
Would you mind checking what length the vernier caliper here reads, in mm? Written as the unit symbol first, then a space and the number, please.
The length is mm 7.5
